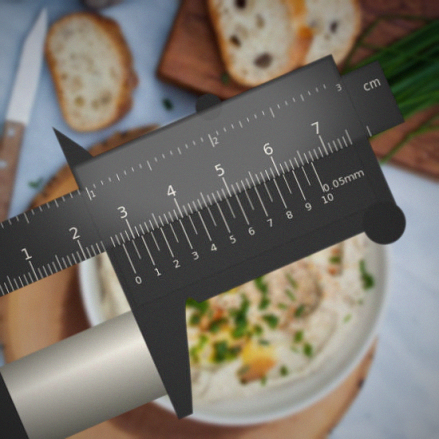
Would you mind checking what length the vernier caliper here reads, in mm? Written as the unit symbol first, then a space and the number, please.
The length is mm 27.6
